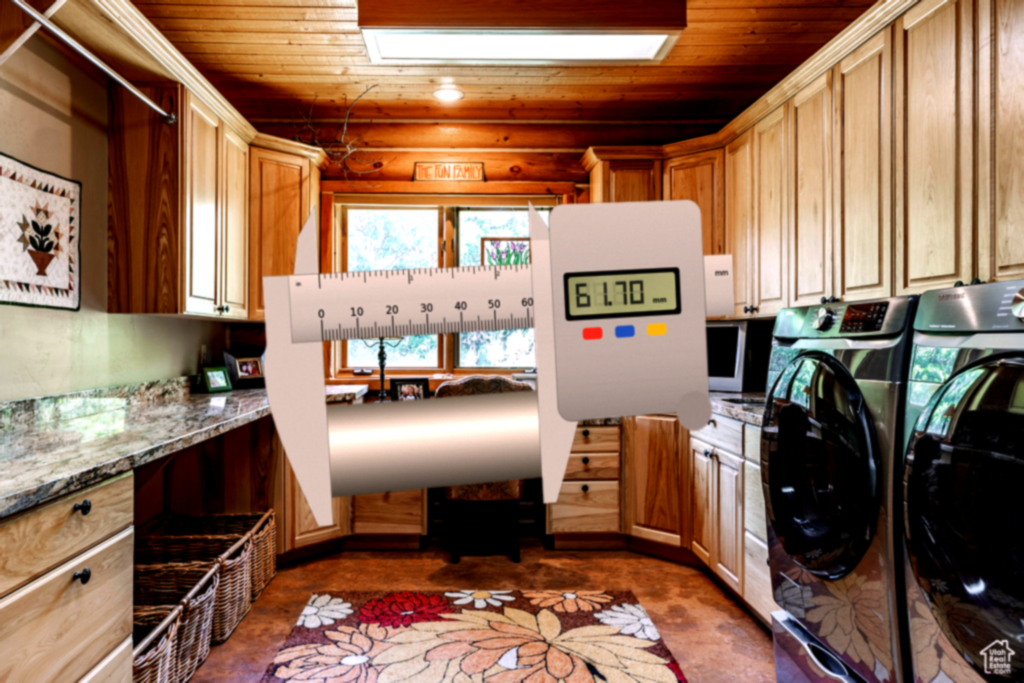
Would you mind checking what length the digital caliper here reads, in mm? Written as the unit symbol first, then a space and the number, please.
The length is mm 61.70
